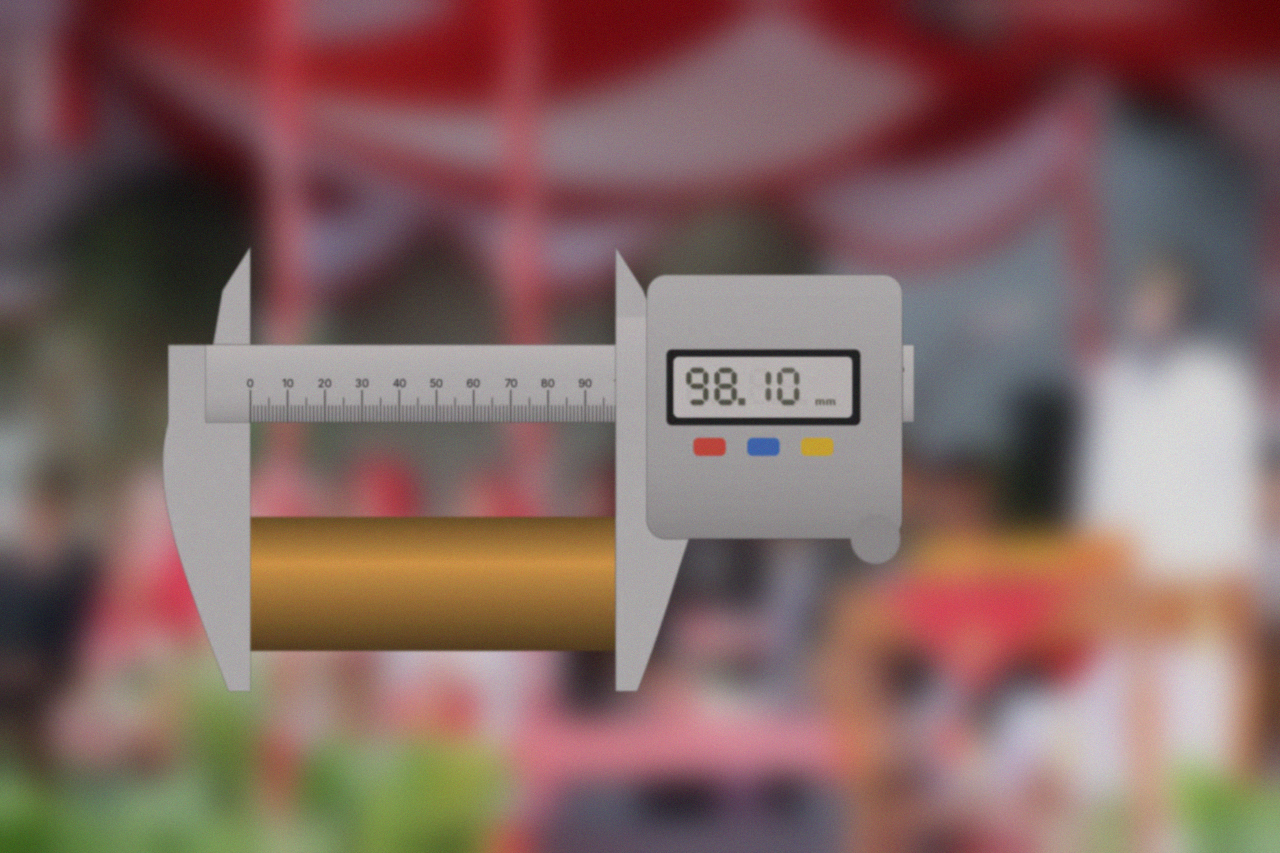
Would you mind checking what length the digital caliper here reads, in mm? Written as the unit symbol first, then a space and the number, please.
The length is mm 98.10
